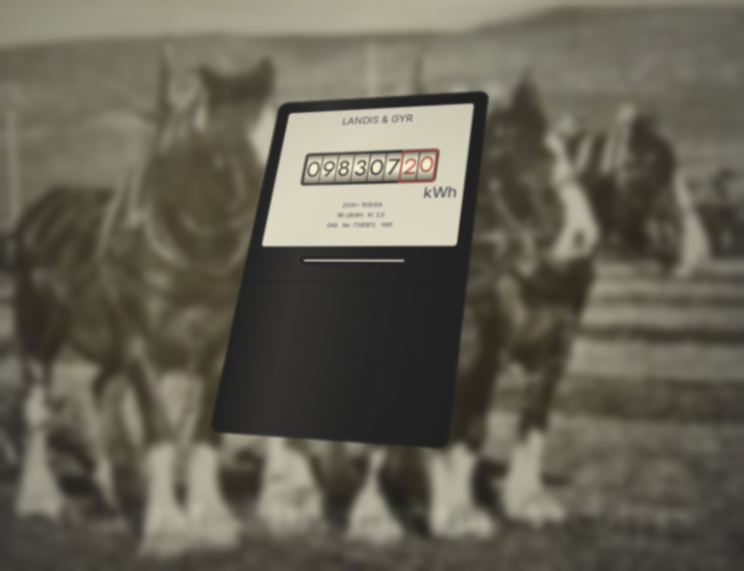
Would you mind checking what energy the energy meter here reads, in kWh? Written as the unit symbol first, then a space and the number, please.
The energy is kWh 98307.20
